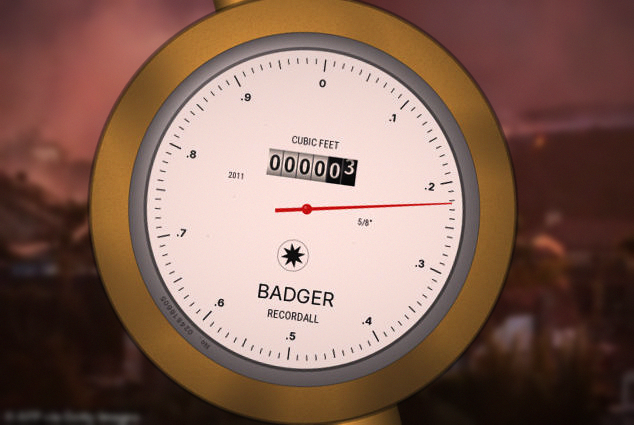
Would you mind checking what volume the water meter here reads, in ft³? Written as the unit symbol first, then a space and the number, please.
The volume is ft³ 3.22
